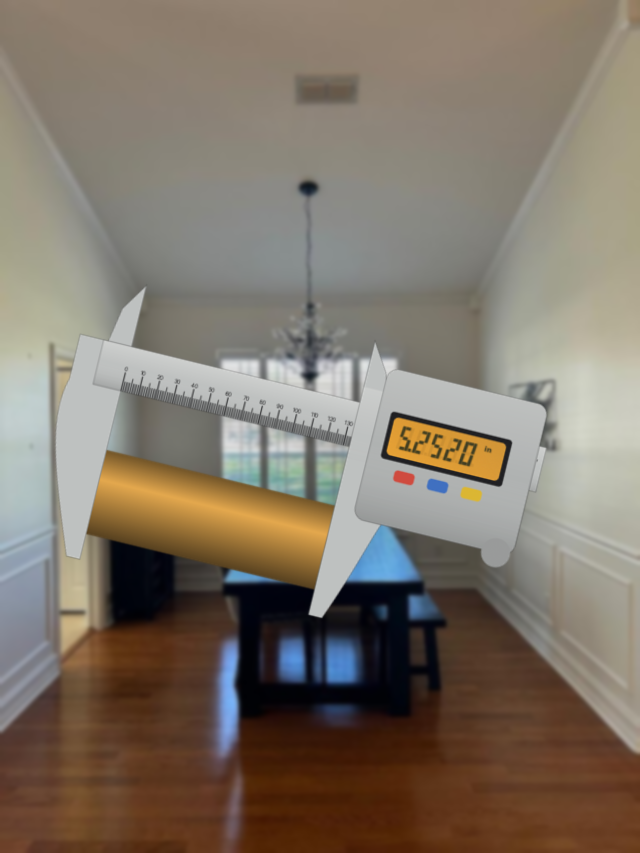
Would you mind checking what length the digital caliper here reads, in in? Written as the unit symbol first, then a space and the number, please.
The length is in 5.2520
